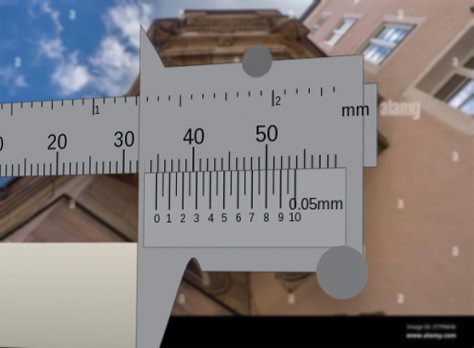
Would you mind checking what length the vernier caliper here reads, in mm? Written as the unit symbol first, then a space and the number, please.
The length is mm 34.8
